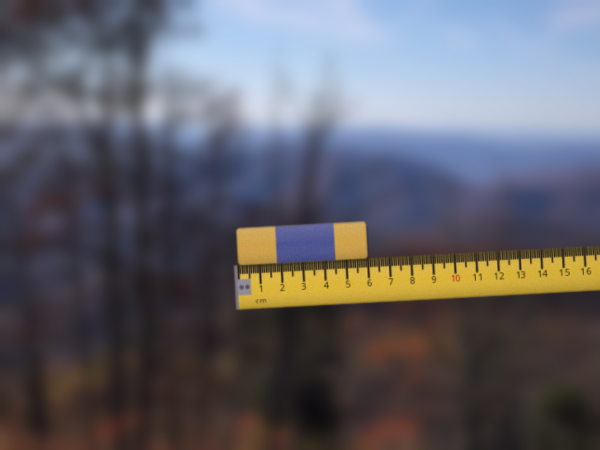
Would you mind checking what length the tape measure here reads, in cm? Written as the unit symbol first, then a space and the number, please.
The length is cm 6
